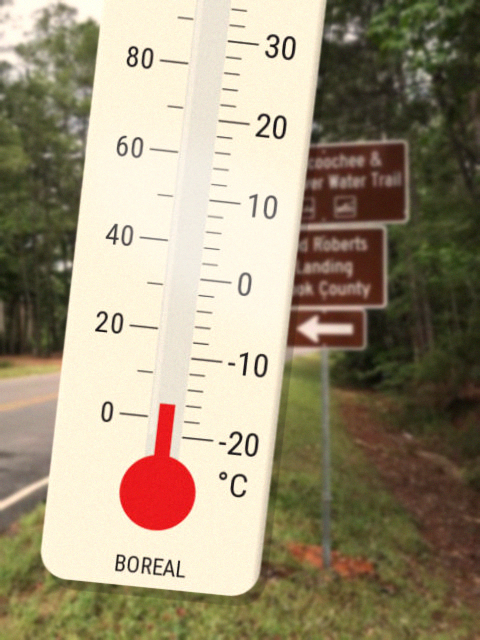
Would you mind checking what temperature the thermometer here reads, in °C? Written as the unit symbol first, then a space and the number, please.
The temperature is °C -16
